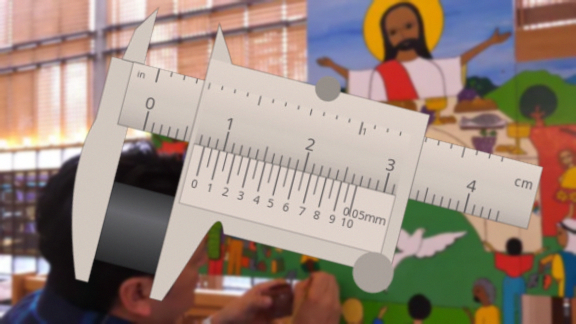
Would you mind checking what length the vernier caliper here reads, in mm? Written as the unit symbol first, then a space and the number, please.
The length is mm 7.6
